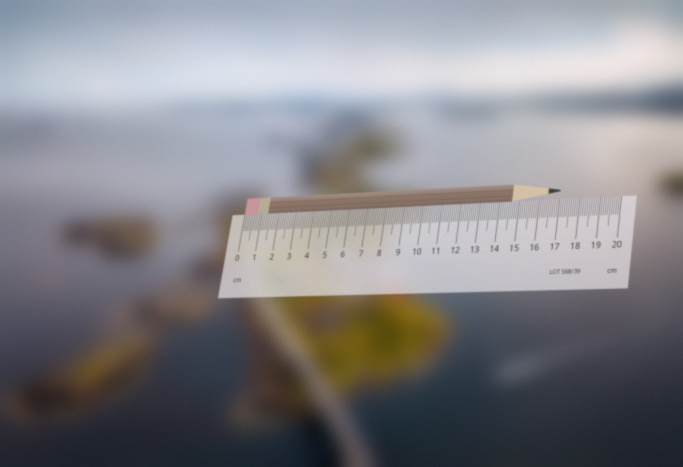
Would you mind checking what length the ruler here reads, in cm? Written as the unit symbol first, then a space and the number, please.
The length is cm 17
